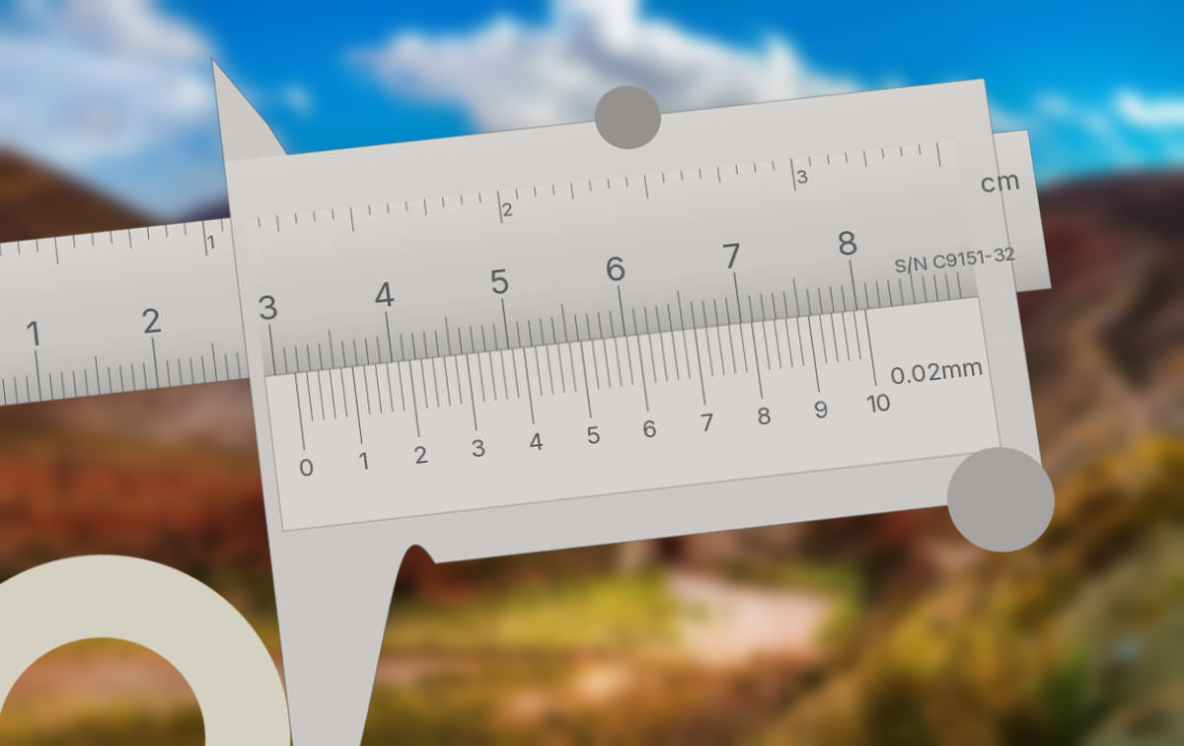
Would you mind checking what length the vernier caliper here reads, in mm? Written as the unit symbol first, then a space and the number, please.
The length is mm 31.7
